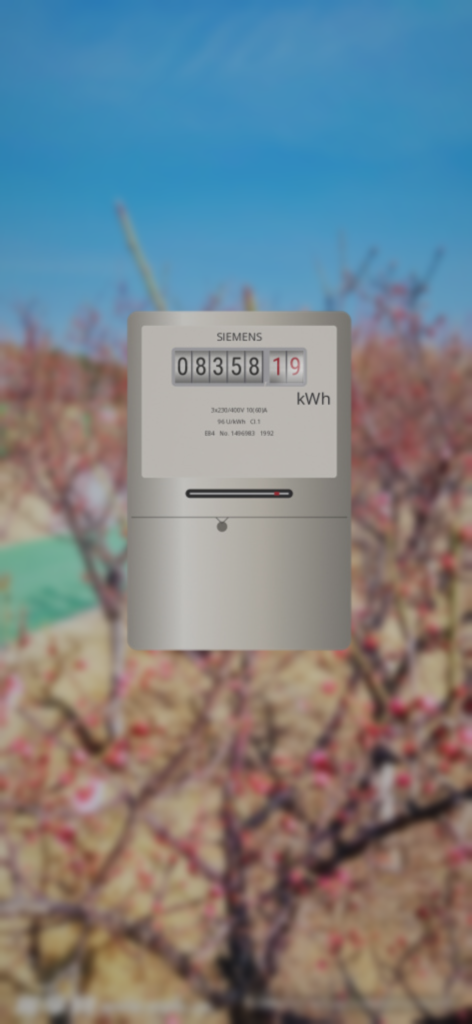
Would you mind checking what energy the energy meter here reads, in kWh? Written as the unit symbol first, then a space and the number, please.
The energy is kWh 8358.19
